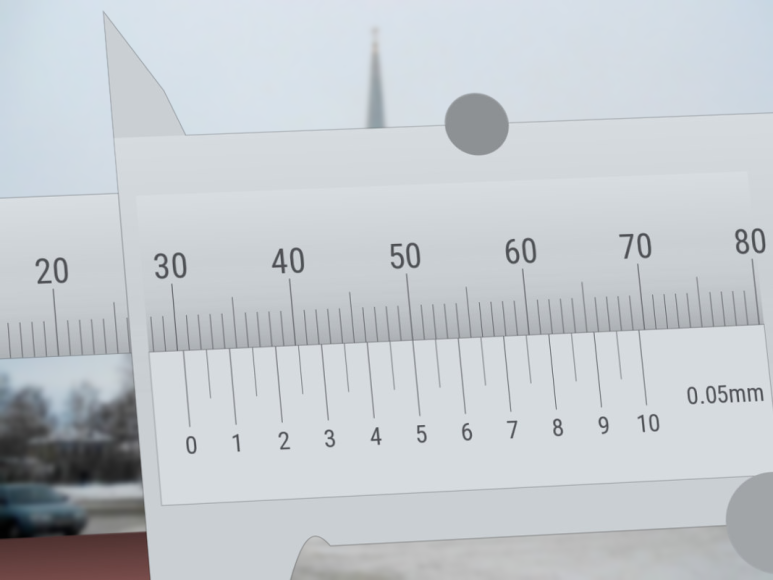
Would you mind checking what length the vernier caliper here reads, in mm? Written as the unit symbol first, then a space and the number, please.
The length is mm 30.5
